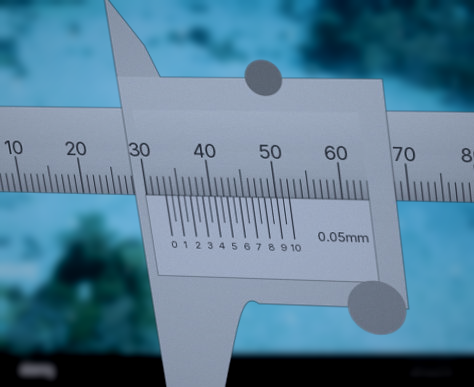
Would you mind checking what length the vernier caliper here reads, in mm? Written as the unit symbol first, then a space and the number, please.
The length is mm 33.0
